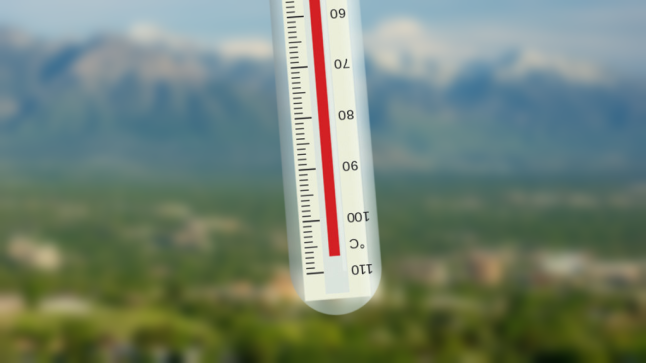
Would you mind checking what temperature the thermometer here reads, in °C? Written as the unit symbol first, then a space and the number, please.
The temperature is °C 107
